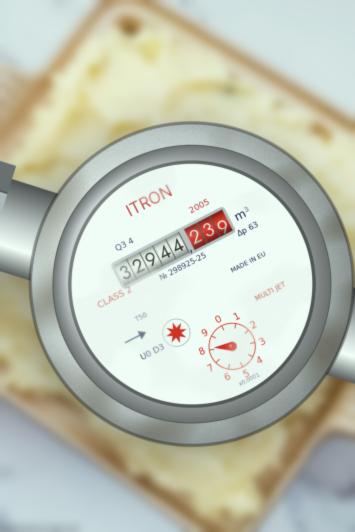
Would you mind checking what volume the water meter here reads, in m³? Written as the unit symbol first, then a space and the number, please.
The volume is m³ 32944.2388
